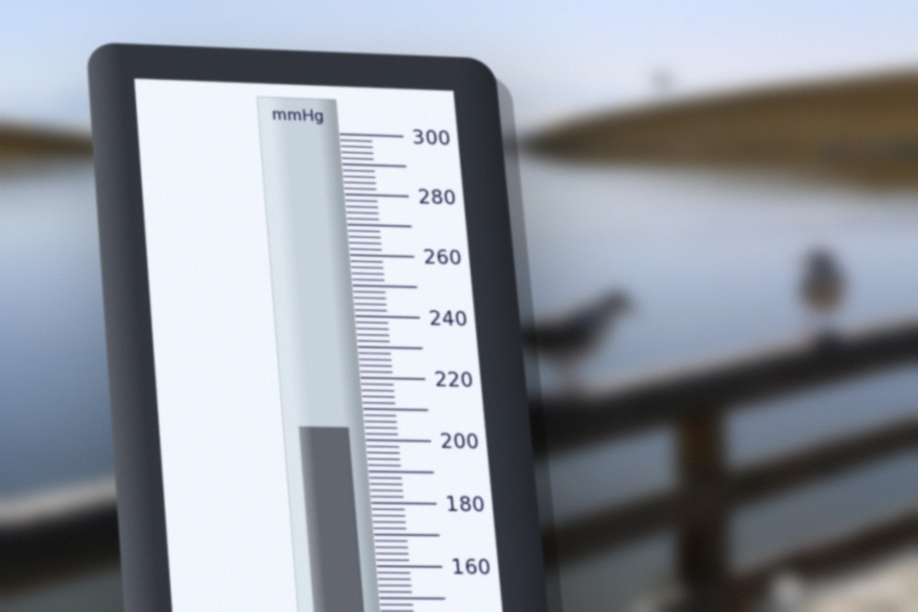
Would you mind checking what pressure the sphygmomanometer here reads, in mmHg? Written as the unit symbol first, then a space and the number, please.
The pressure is mmHg 204
